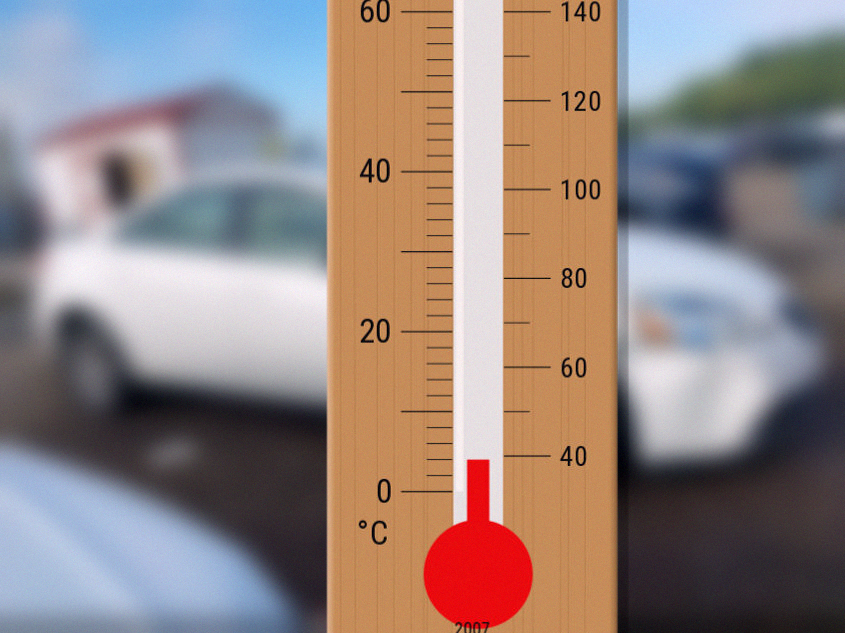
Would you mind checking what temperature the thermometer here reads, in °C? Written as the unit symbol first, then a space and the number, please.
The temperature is °C 4
